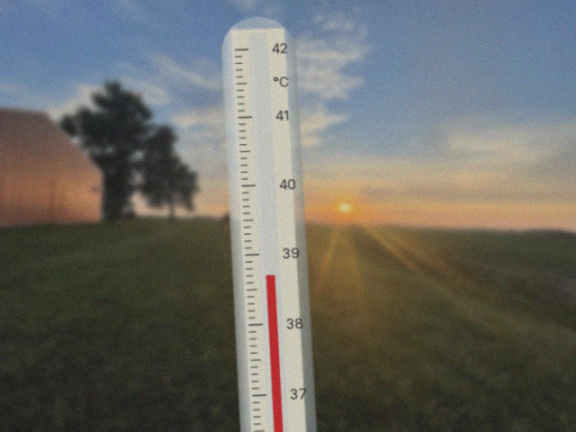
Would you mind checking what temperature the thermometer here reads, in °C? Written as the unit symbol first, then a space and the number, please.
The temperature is °C 38.7
